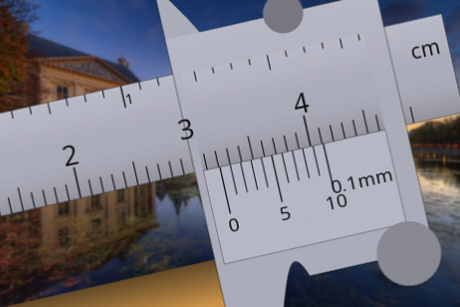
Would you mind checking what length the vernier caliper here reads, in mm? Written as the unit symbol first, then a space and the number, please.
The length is mm 32.1
